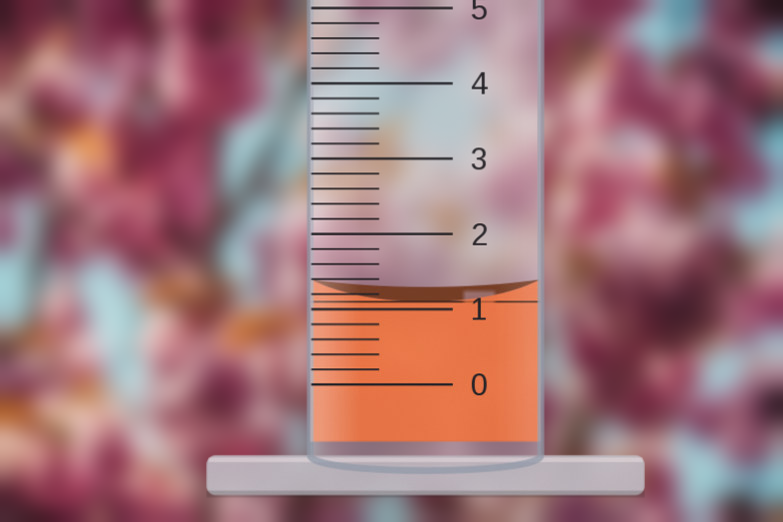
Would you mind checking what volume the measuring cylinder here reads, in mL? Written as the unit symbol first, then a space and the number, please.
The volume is mL 1.1
